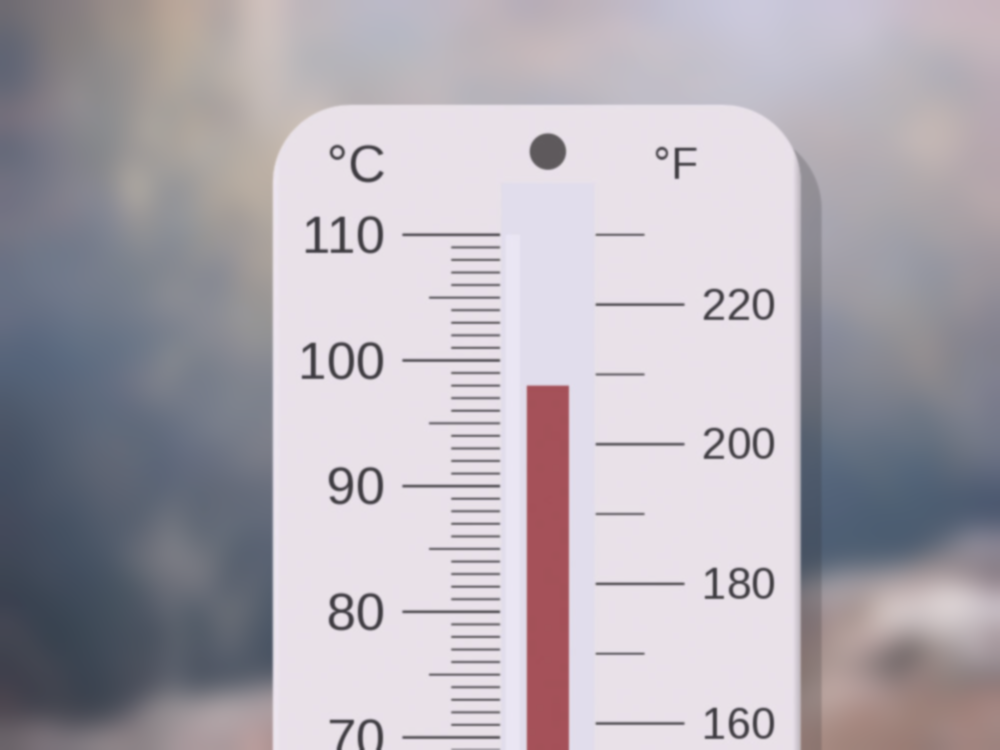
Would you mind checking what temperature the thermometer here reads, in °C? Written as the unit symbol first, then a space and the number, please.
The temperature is °C 98
